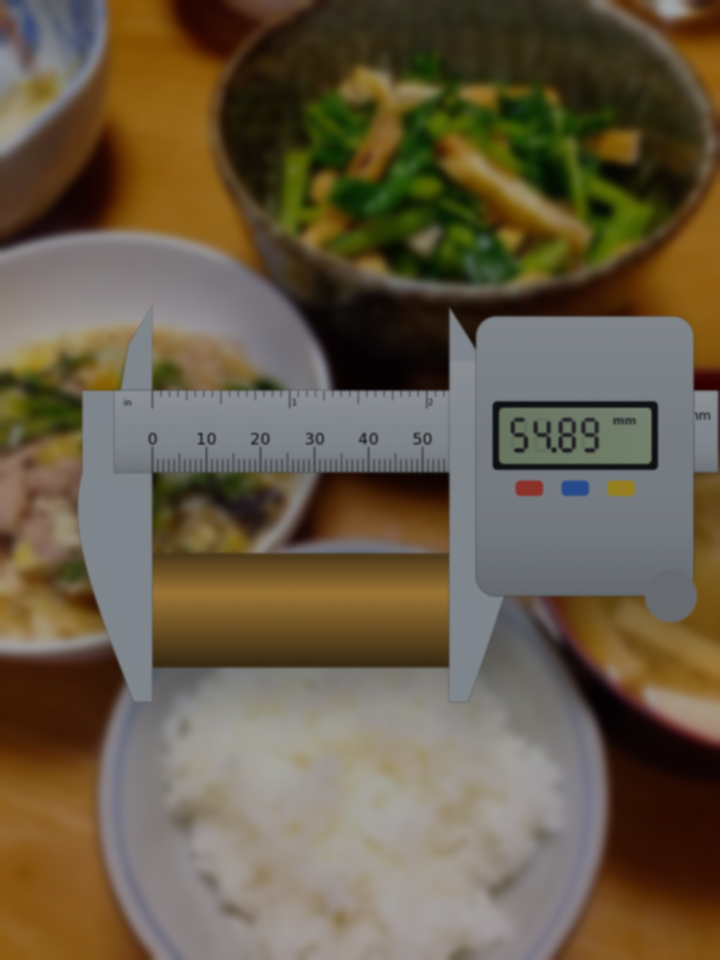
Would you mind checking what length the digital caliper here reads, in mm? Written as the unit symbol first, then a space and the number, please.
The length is mm 54.89
